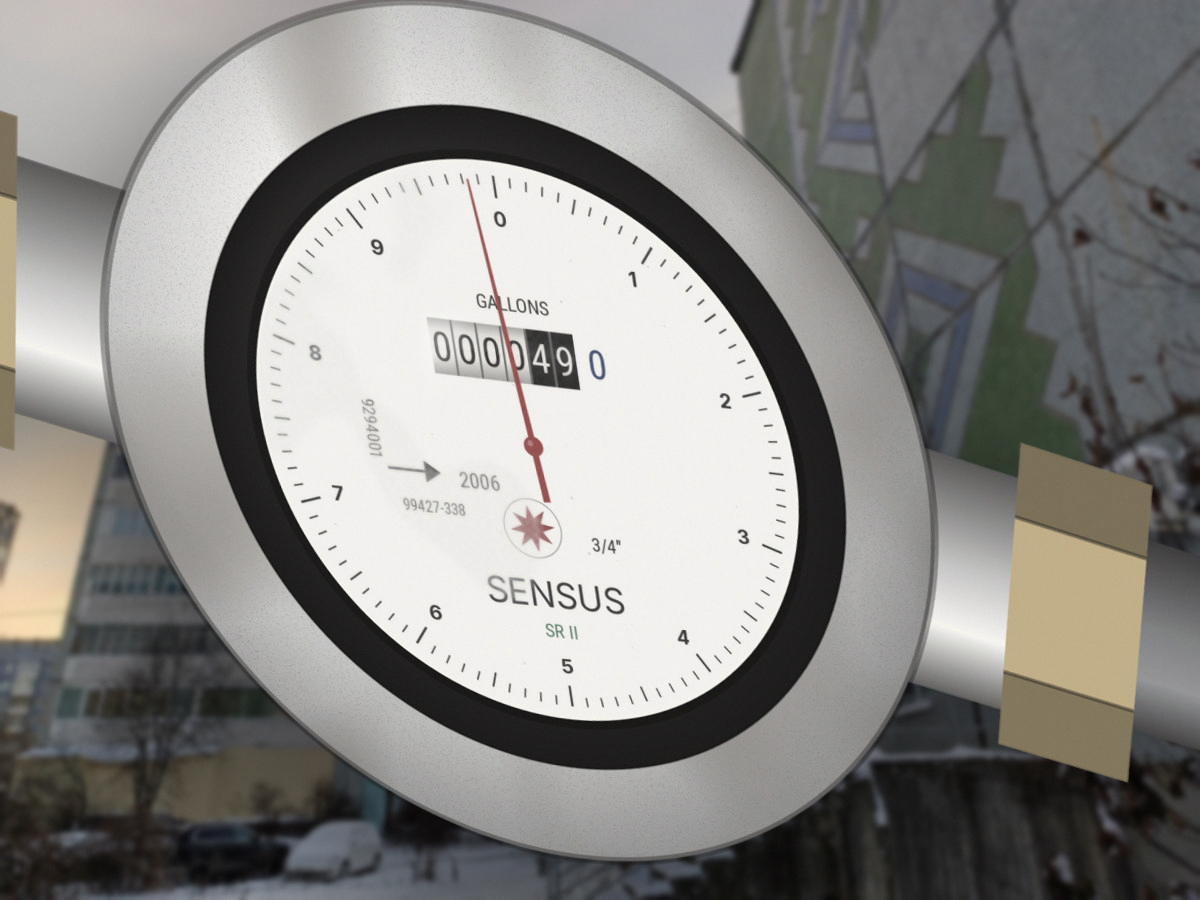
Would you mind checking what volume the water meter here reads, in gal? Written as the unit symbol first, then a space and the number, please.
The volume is gal 489.8
